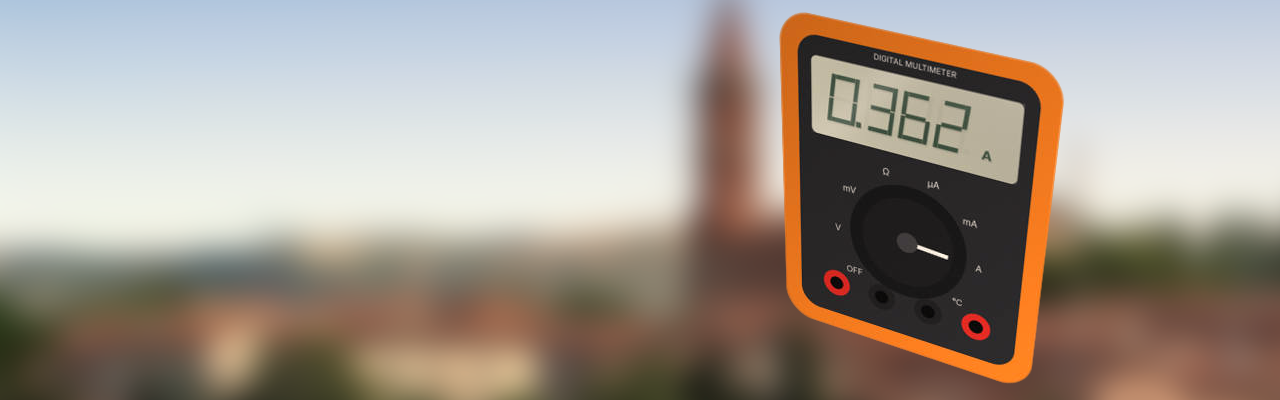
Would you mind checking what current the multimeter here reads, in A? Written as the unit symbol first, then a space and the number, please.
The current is A 0.362
